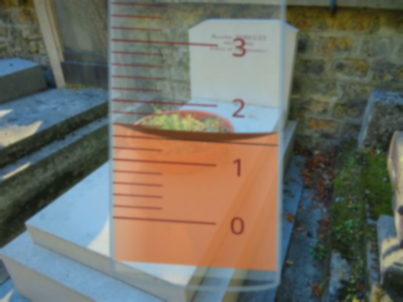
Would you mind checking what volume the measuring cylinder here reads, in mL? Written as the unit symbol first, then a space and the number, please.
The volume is mL 1.4
